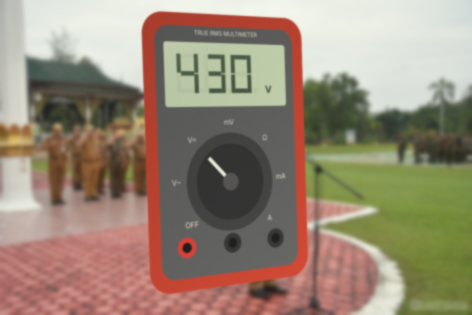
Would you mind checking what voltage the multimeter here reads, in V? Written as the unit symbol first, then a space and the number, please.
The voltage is V 430
